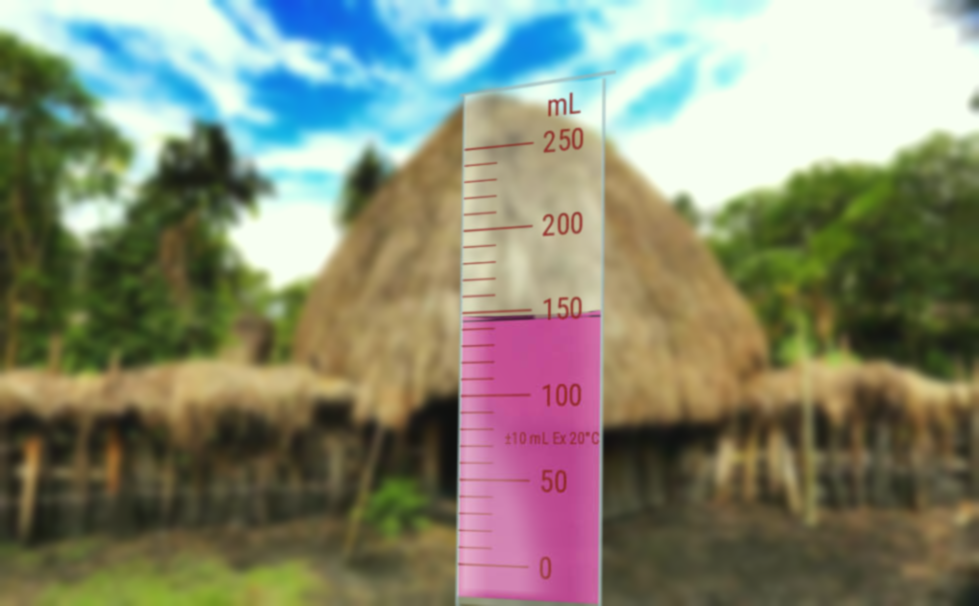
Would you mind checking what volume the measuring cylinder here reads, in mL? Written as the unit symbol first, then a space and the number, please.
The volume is mL 145
